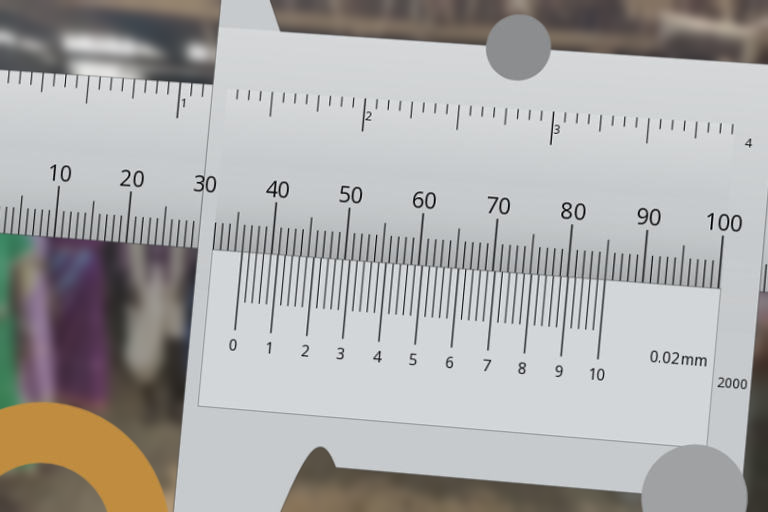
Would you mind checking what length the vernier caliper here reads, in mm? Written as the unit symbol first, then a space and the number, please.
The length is mm 36.0
